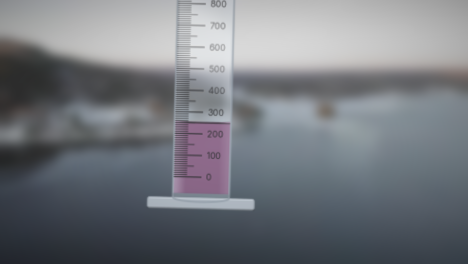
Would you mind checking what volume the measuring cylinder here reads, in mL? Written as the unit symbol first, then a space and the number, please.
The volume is mL 250
